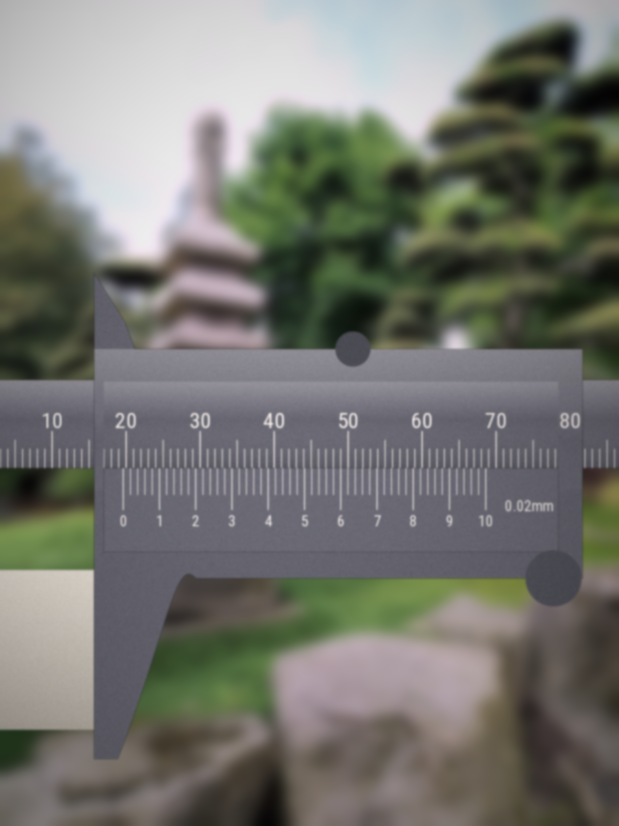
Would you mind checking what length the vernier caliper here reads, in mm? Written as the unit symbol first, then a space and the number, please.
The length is mm 19.6
